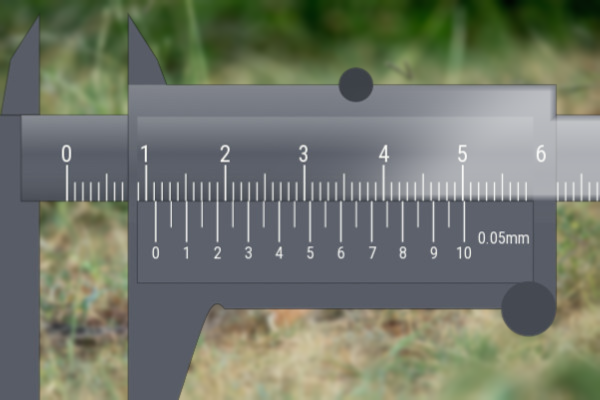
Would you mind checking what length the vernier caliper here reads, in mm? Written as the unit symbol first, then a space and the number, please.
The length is mm 11.2
